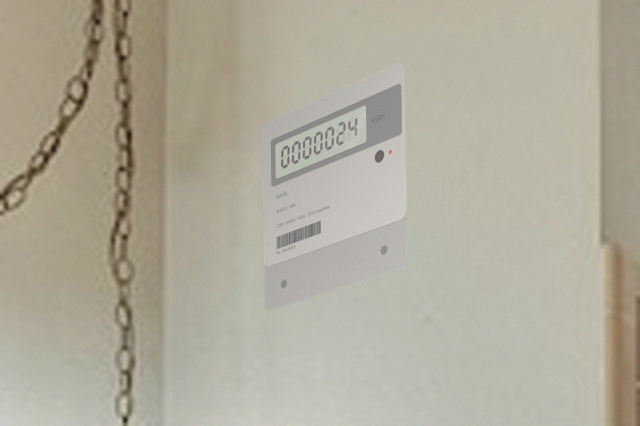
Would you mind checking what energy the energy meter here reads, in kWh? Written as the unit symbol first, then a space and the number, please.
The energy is kWh 24
